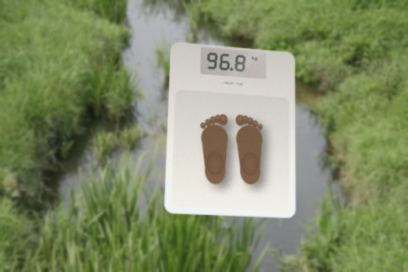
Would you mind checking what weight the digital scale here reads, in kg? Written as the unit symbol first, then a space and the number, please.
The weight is kg 96.8
